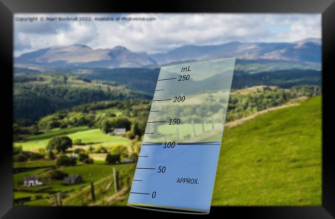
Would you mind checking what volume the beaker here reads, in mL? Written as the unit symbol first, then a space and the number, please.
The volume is mL 100
